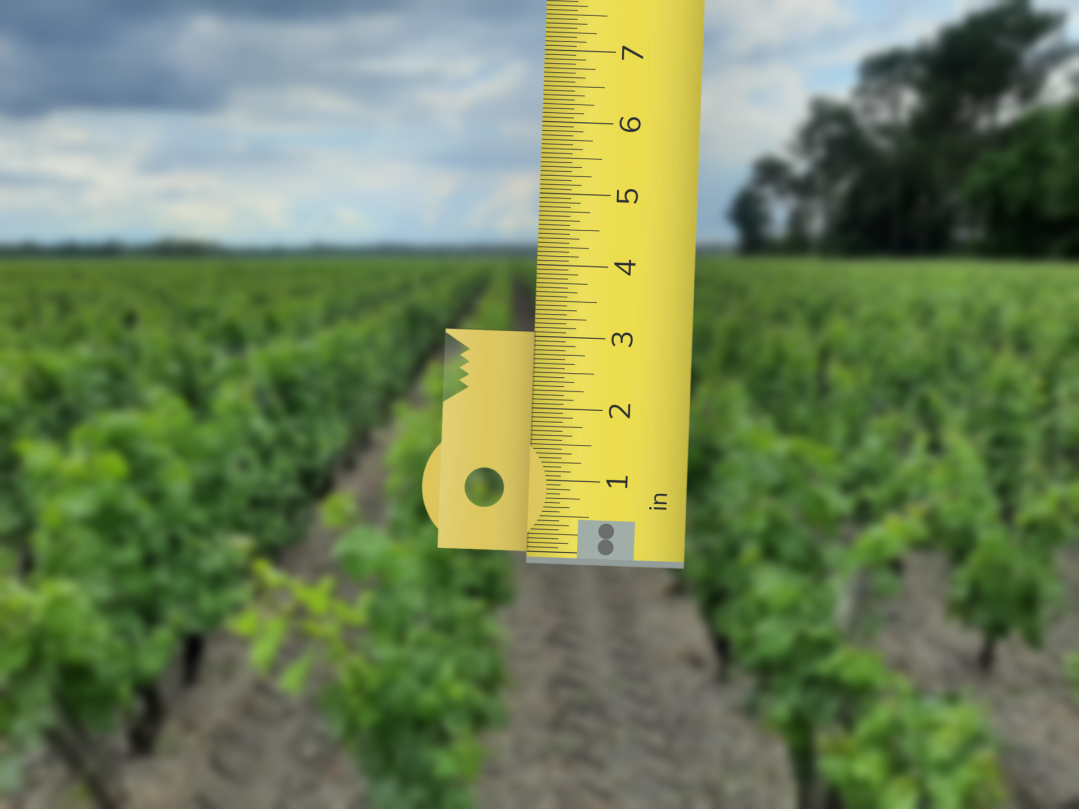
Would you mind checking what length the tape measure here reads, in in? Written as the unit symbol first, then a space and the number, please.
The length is in 3.0625
